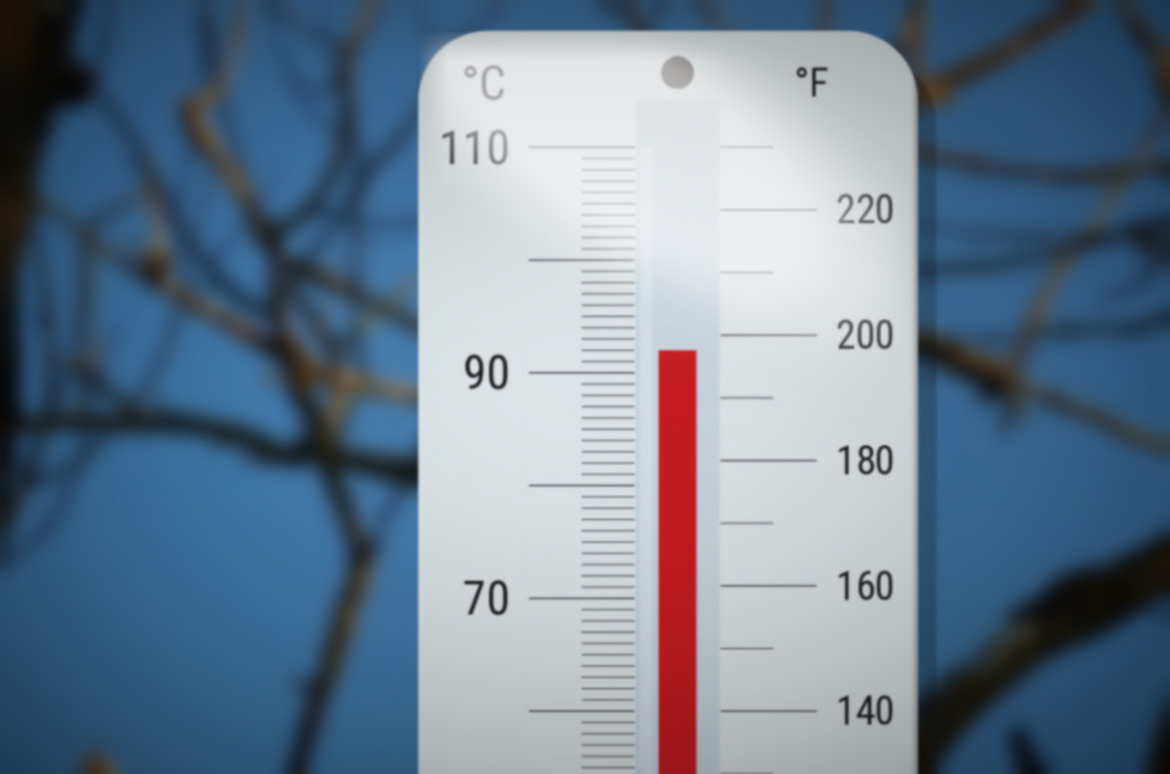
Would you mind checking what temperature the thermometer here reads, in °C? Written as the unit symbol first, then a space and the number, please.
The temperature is °C 92
